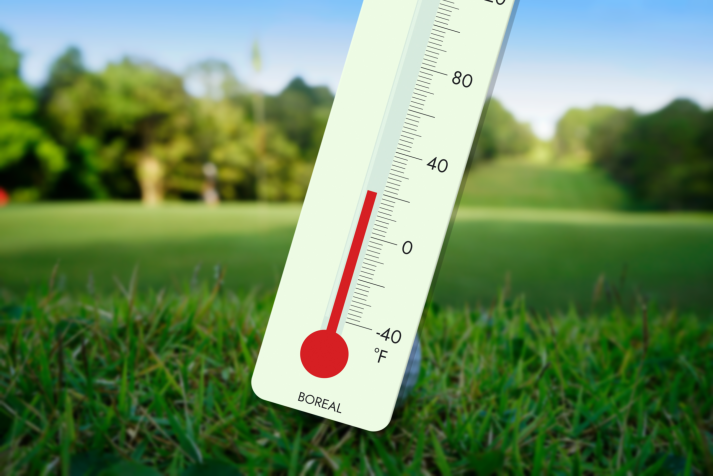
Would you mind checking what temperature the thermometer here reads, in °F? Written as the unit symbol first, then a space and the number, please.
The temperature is °F 20
